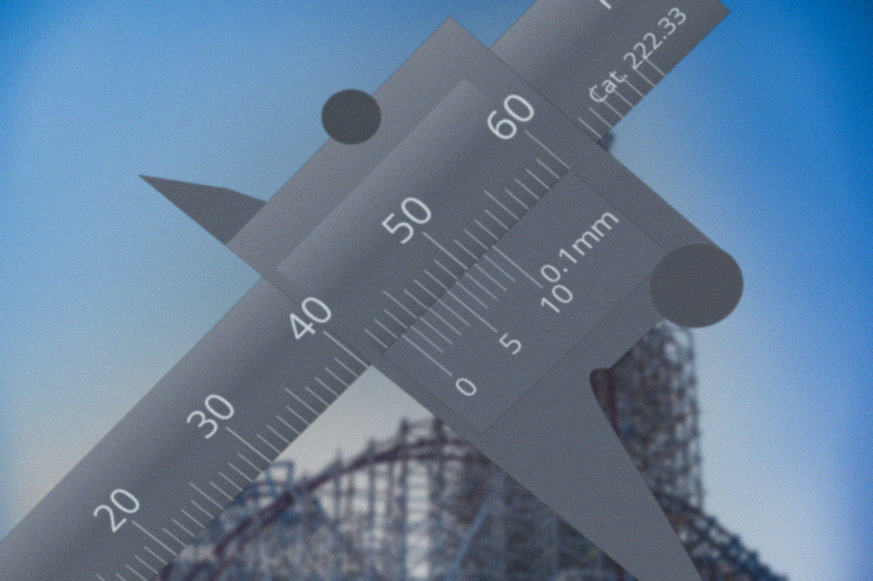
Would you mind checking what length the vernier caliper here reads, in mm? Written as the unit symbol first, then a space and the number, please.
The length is mm 43.4
